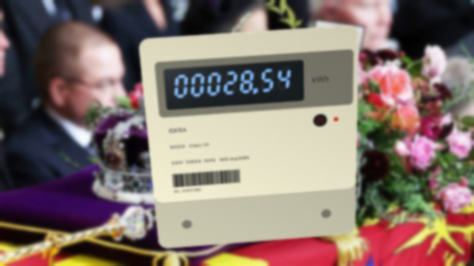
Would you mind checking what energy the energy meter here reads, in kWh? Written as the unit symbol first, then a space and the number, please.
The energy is kWh 28.54
